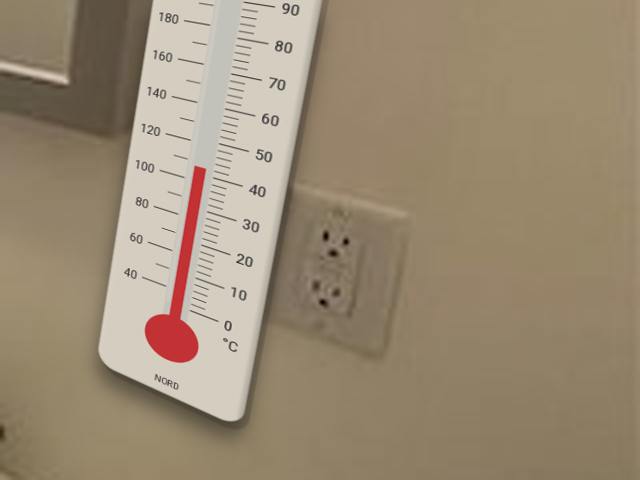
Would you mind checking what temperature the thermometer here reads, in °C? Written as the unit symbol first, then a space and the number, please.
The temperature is °C 42
